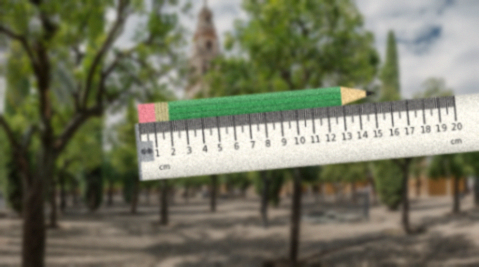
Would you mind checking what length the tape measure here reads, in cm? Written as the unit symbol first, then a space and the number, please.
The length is cm 15
